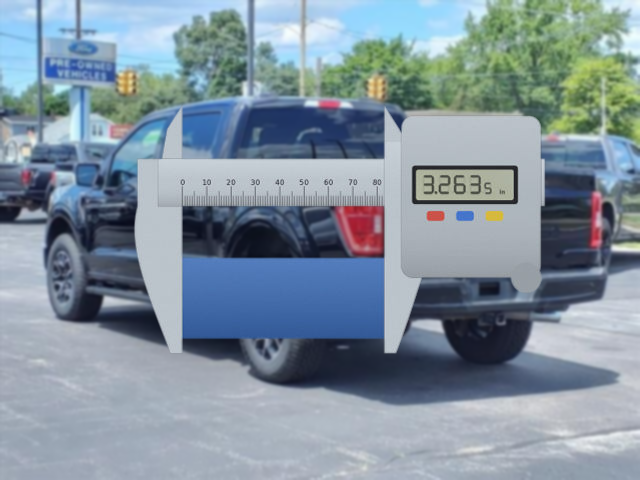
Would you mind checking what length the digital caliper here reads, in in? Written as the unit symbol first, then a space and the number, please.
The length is in 3.2635
